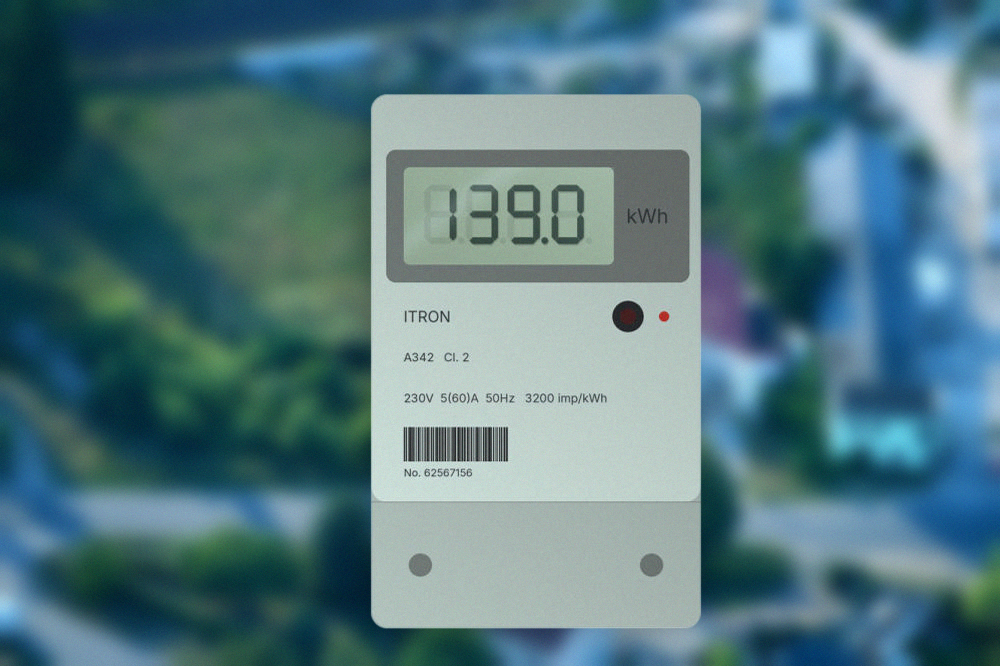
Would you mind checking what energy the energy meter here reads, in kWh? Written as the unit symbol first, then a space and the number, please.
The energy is kWh 139.0
